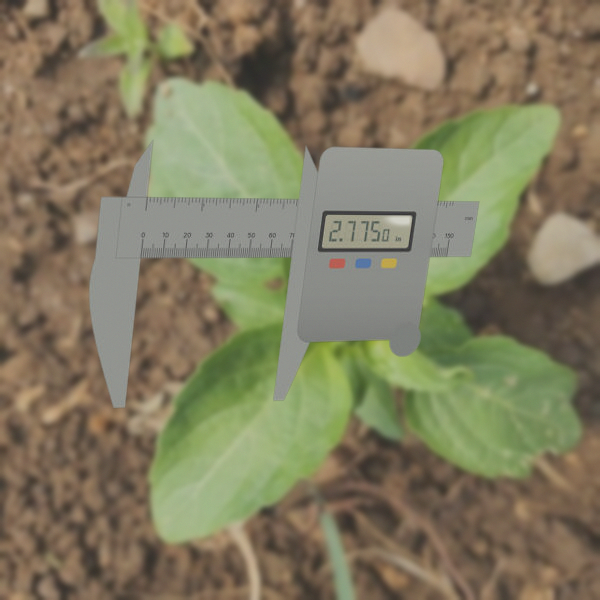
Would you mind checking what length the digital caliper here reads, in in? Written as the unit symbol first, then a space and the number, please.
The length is in 2.7750
